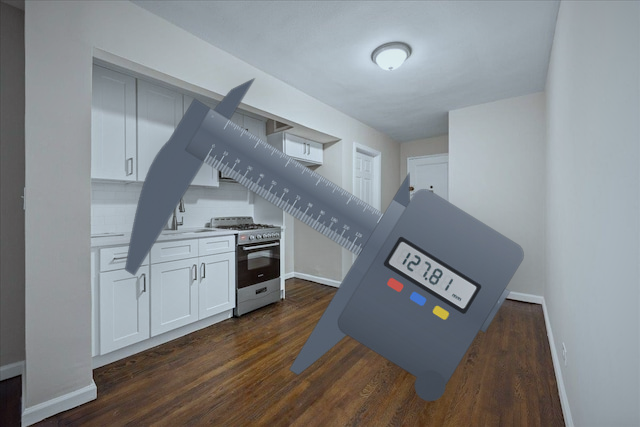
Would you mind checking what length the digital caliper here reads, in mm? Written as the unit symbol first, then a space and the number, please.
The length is mm 127.81
